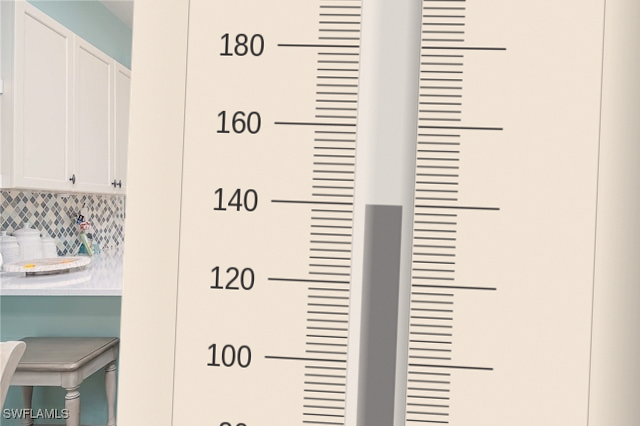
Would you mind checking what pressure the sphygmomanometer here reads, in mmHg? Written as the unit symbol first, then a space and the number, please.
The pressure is mmHg 140
